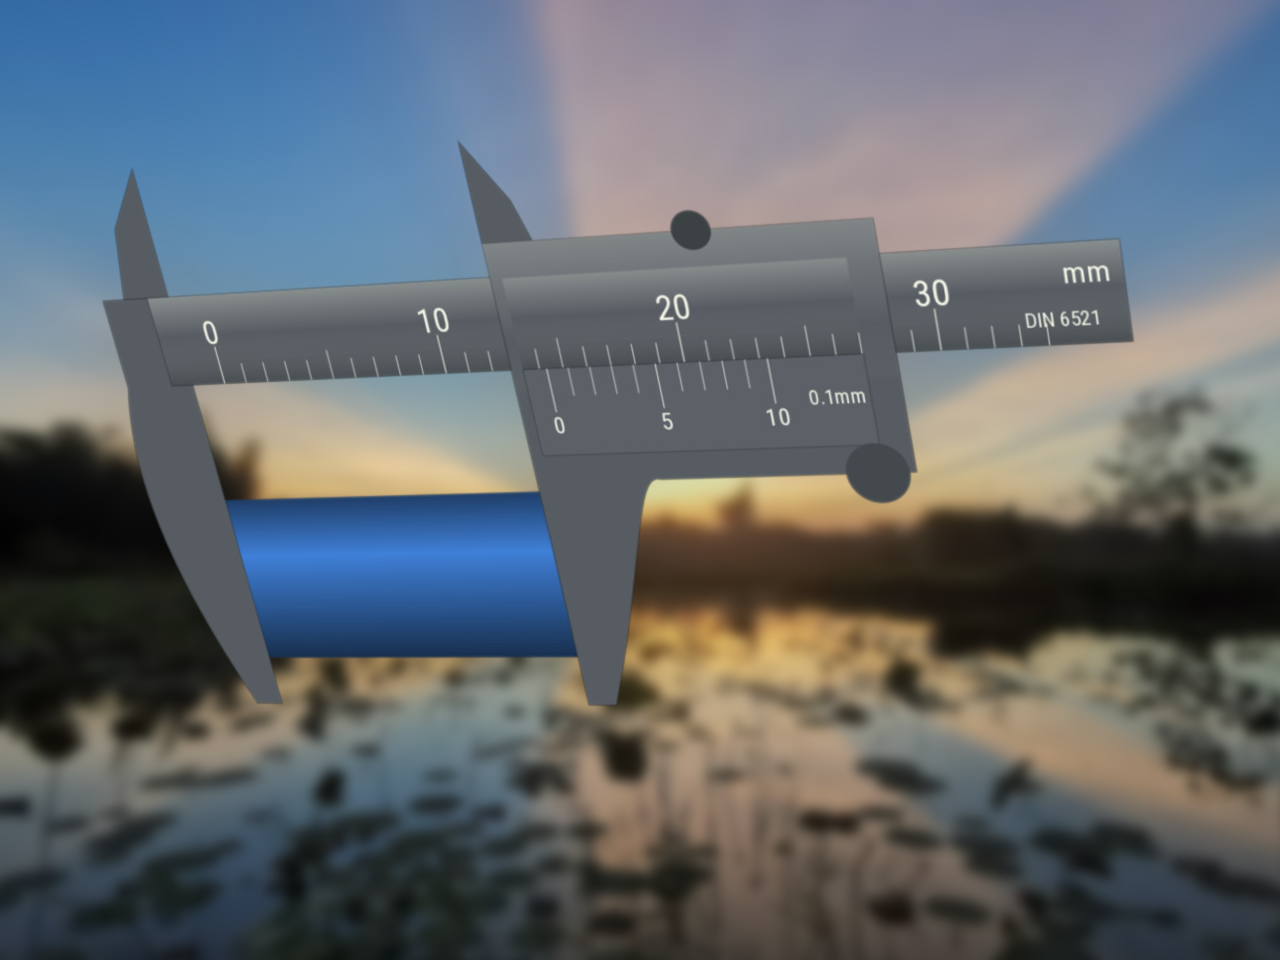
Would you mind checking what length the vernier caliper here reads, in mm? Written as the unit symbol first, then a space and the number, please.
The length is mm 14.3
